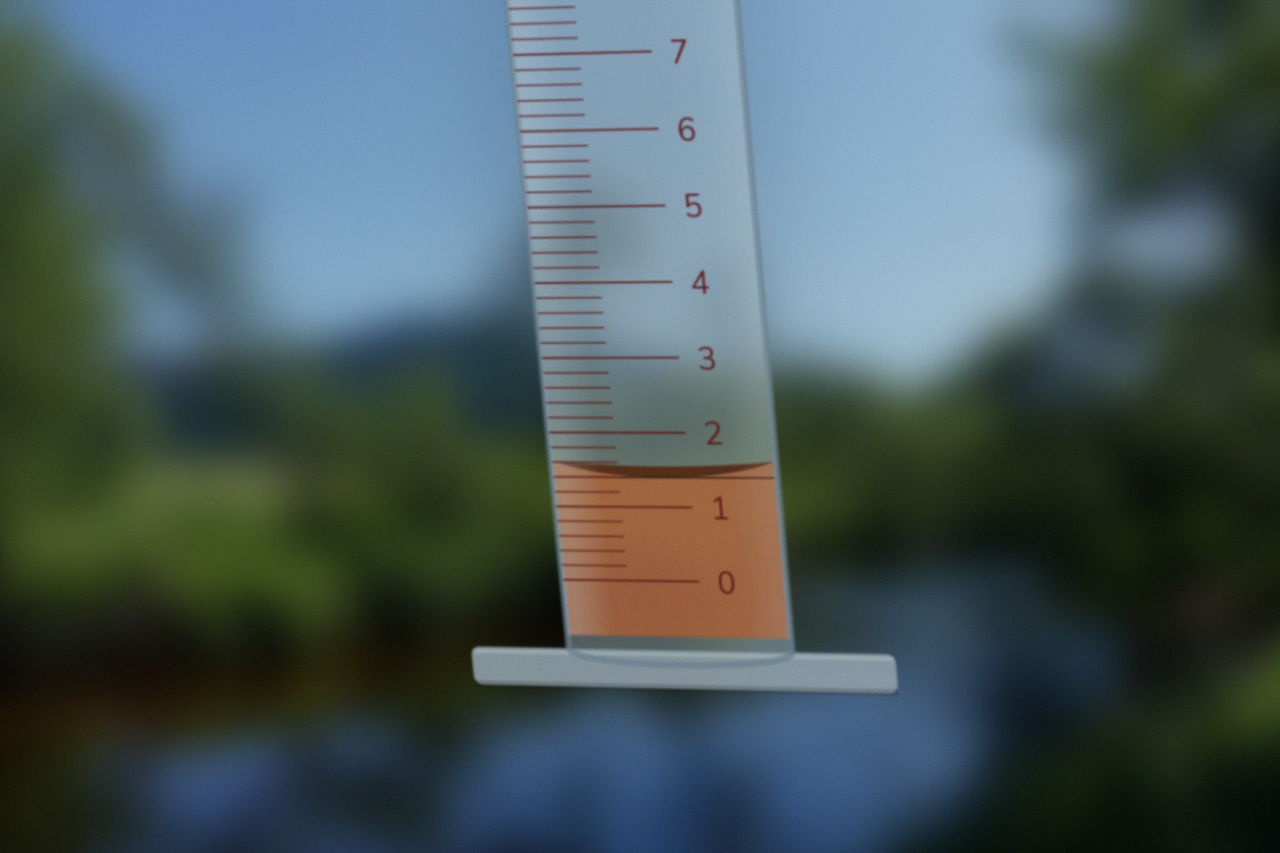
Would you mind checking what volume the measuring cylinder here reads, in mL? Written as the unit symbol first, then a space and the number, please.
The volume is mL 1.4
